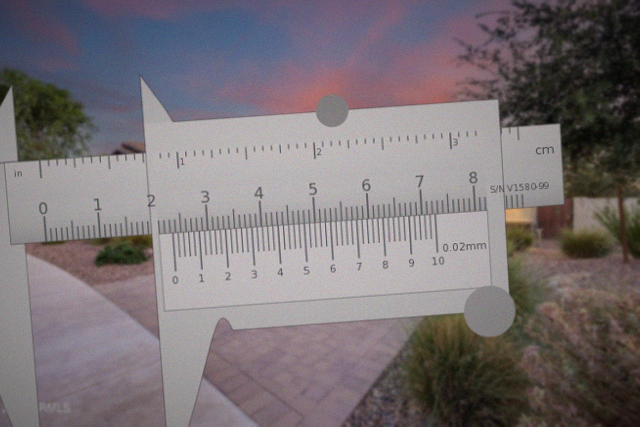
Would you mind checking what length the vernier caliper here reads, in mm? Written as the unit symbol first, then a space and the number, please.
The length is mm 23.5
